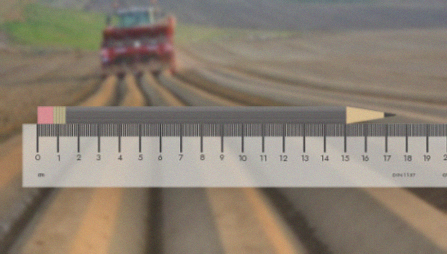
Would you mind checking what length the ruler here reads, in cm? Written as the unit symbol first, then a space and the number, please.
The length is cm 17.5
